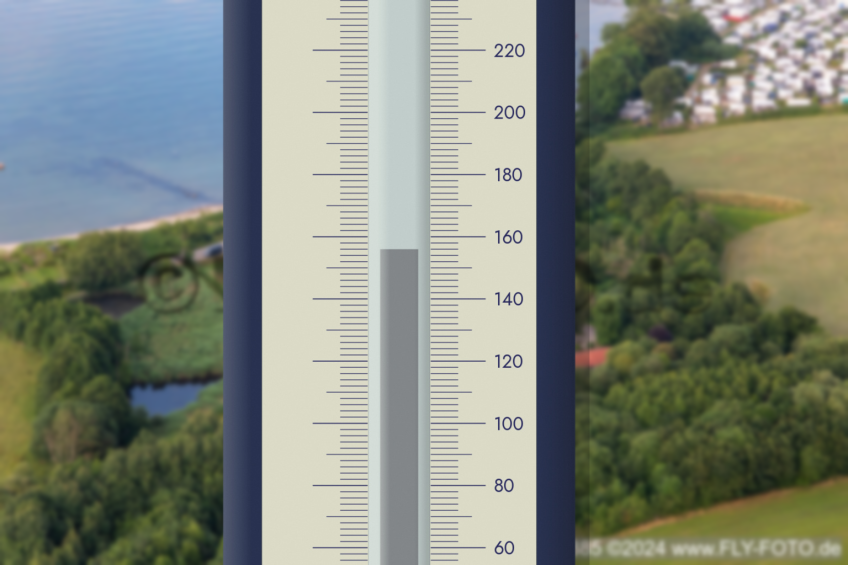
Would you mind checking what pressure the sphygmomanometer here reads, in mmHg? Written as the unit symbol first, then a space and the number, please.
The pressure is mmHg 156
